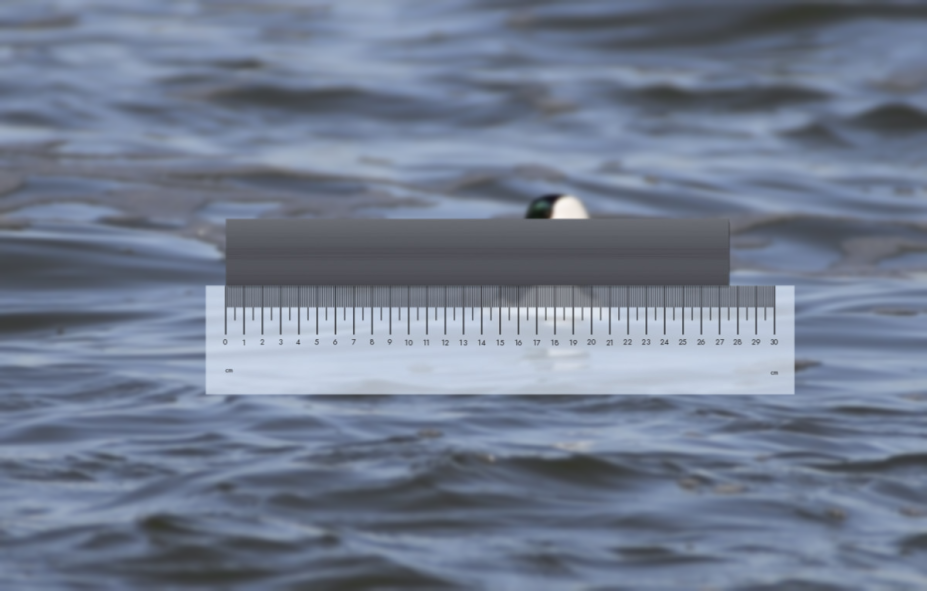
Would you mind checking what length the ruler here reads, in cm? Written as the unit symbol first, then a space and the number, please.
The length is cm 27.5
